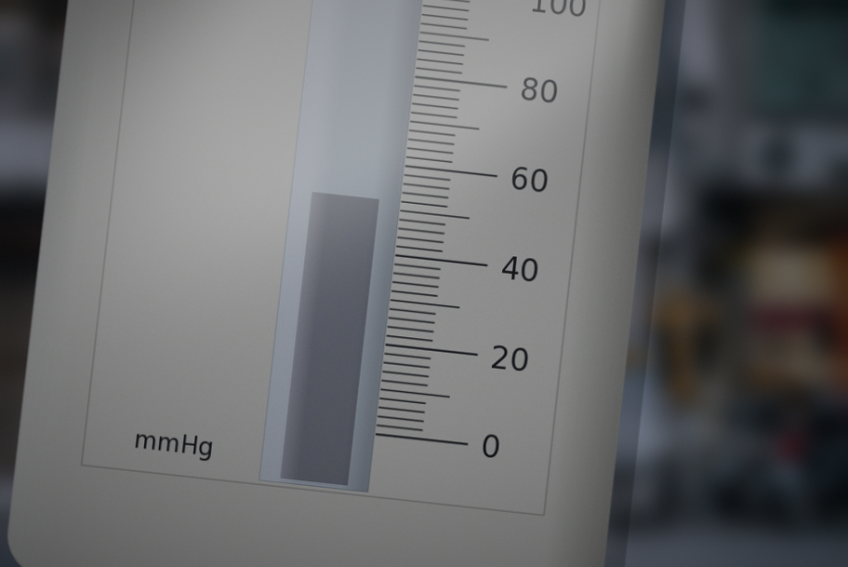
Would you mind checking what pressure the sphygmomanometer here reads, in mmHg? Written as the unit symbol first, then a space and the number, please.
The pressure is mmHg 52
